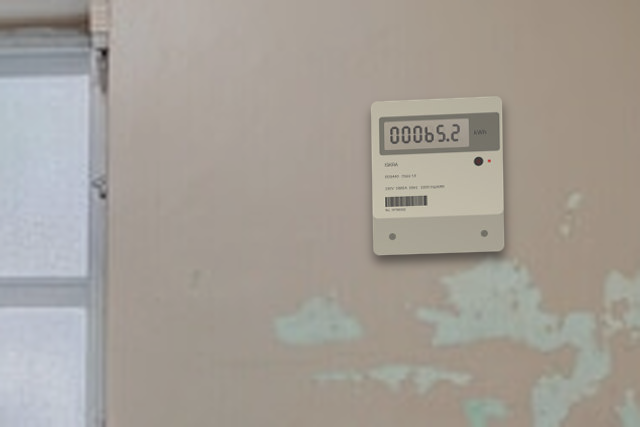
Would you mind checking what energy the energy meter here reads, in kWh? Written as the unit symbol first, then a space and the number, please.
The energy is kWh 65.2
